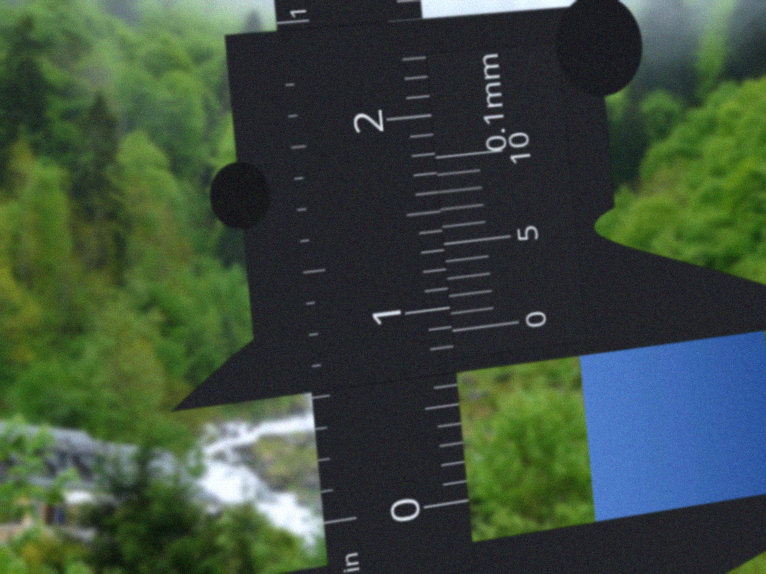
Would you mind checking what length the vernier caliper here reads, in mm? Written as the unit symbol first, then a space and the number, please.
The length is mm 8.8
